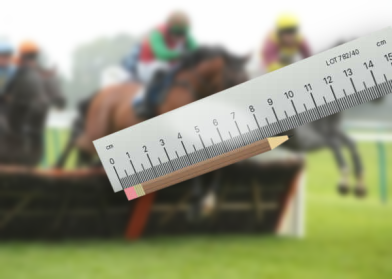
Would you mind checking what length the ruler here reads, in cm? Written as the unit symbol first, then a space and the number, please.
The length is cm 9.5
